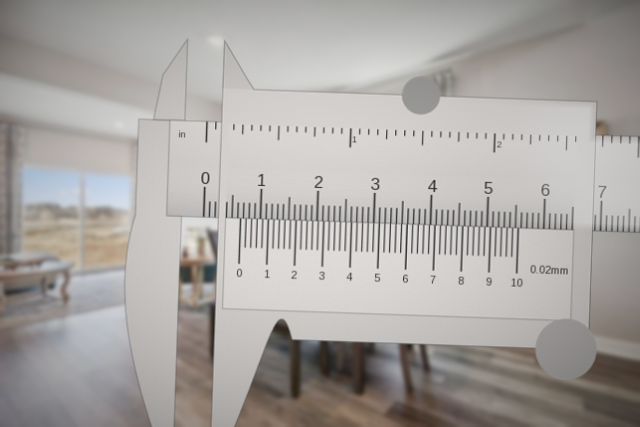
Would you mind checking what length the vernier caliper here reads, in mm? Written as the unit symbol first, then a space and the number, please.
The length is mm 6.5
